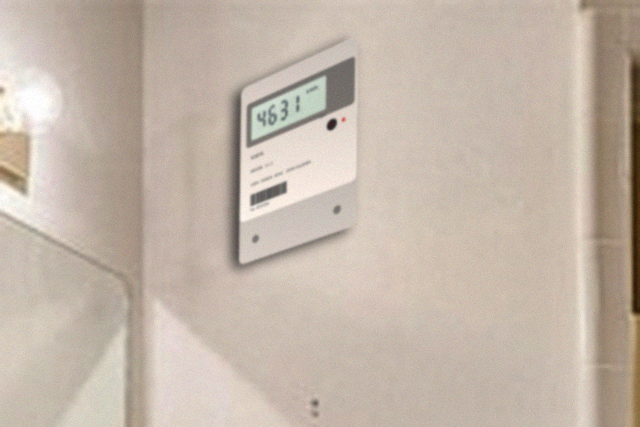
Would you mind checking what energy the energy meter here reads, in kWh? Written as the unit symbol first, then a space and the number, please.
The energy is kWh 4631
